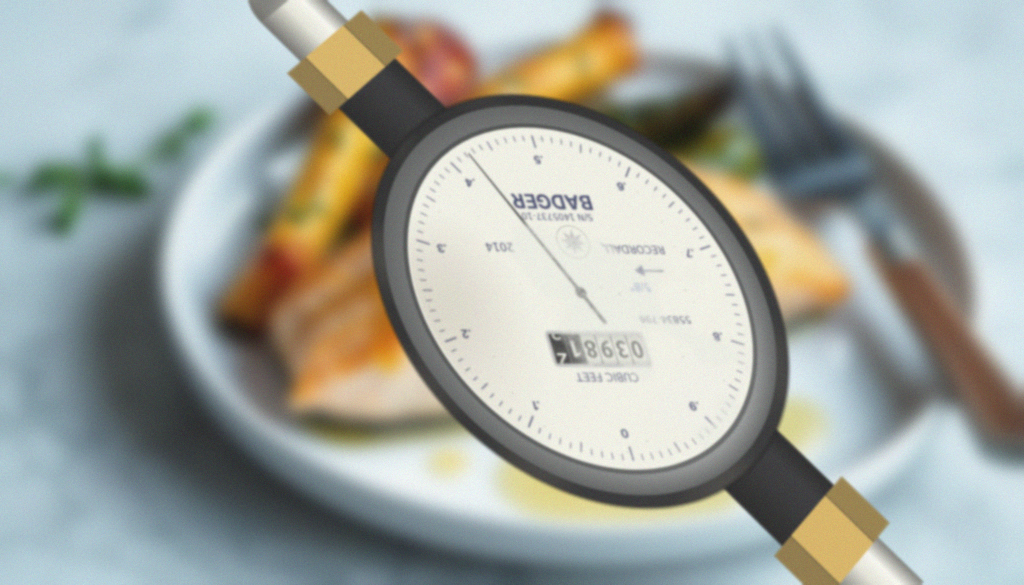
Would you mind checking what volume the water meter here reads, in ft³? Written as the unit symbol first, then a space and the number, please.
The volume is ft³ 39812.42
